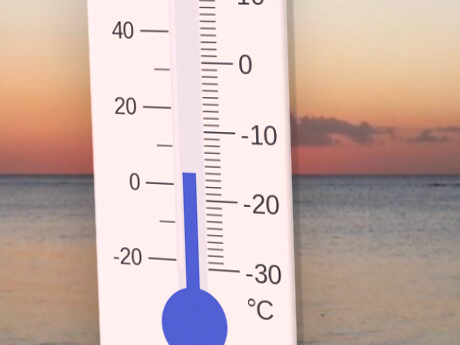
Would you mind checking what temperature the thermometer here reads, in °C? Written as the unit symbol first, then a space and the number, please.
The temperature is °C -16
